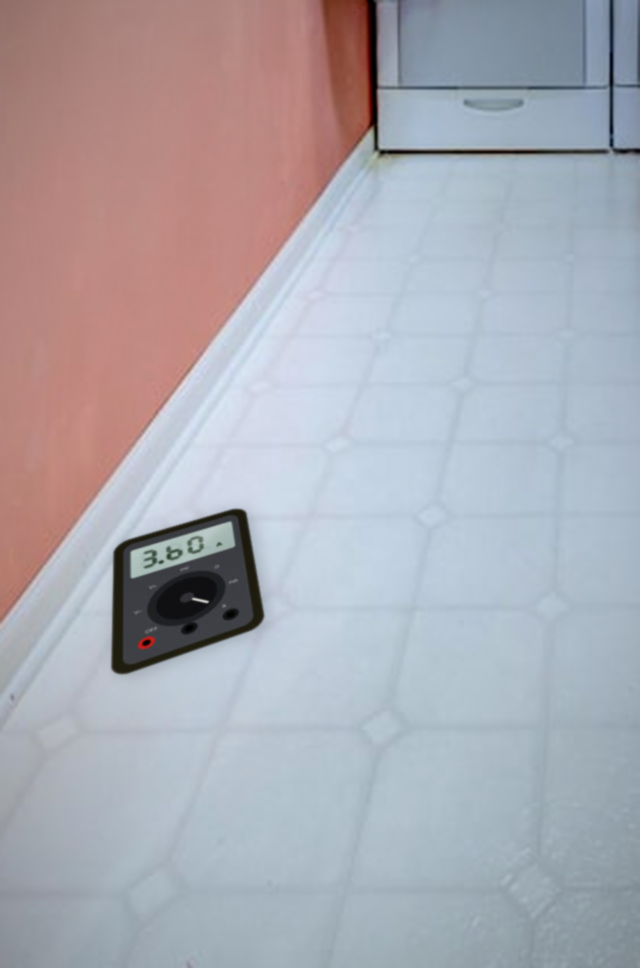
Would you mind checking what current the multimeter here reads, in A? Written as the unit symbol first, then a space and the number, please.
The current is A 3.60
